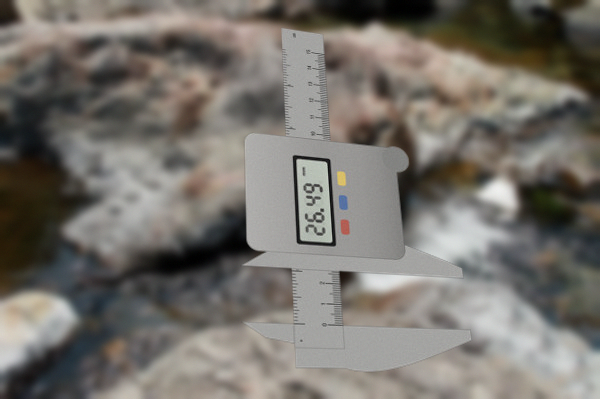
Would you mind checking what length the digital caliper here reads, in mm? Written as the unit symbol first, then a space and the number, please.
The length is mm 26.49
